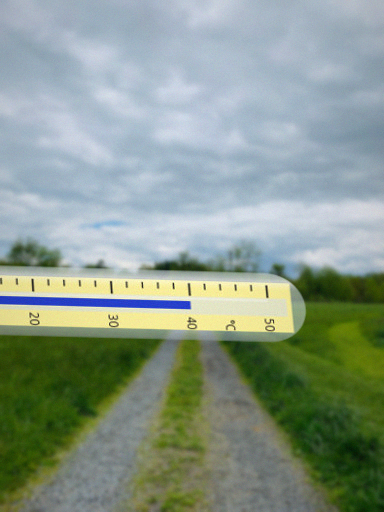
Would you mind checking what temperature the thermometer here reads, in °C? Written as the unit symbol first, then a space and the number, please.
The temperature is °C 40
